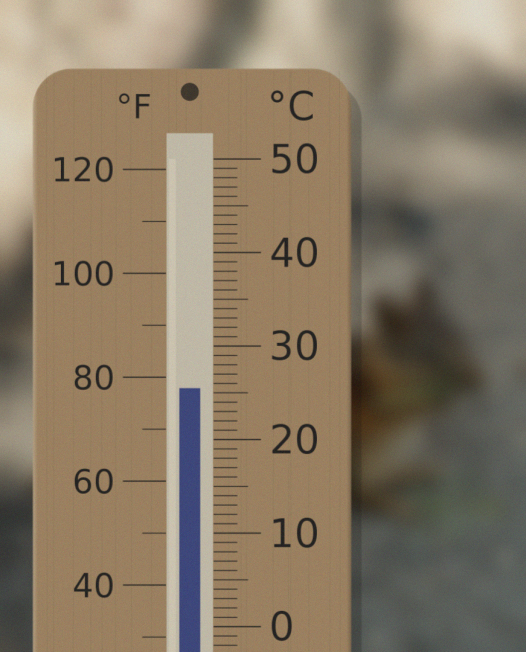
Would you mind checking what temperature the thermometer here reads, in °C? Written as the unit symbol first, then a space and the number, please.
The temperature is °C 25.5
